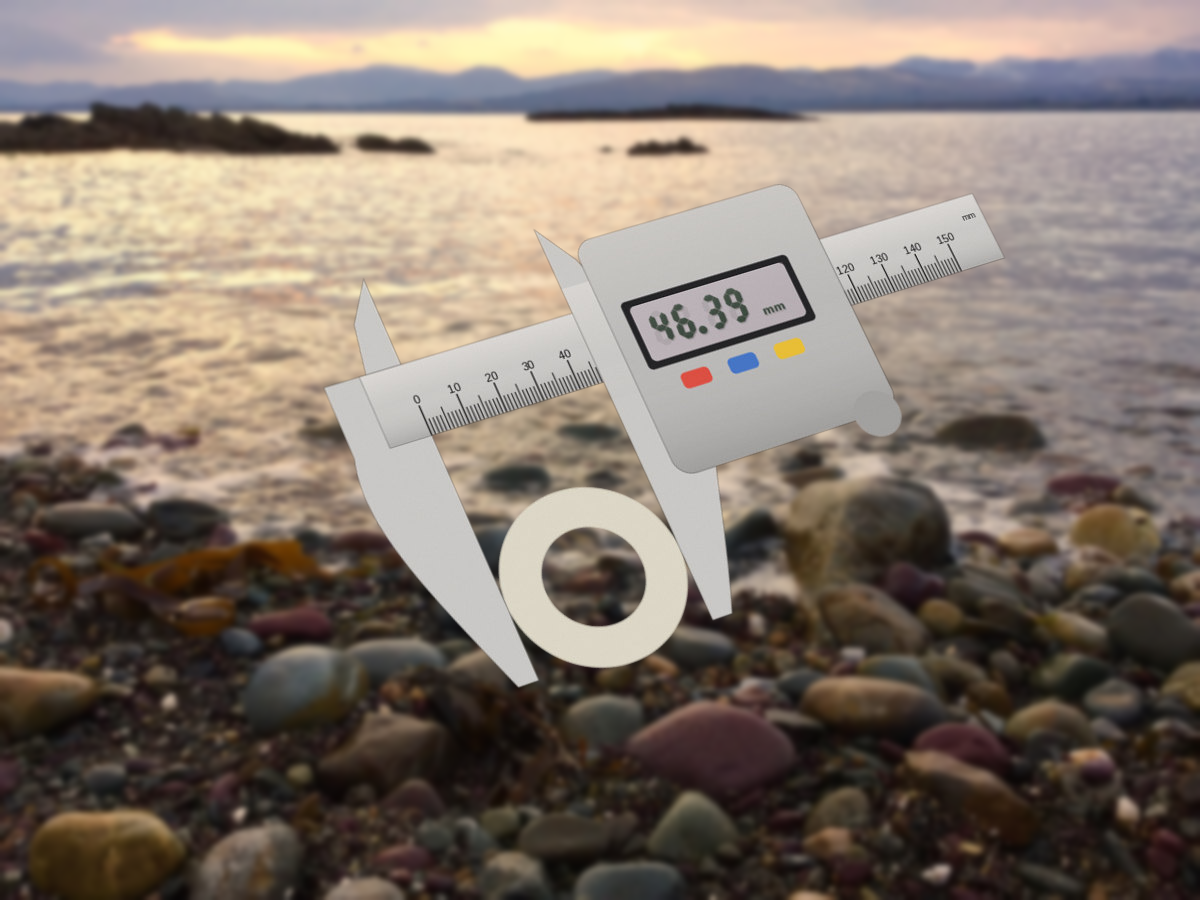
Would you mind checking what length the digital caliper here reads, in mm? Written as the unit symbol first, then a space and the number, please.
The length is mm 46.39
